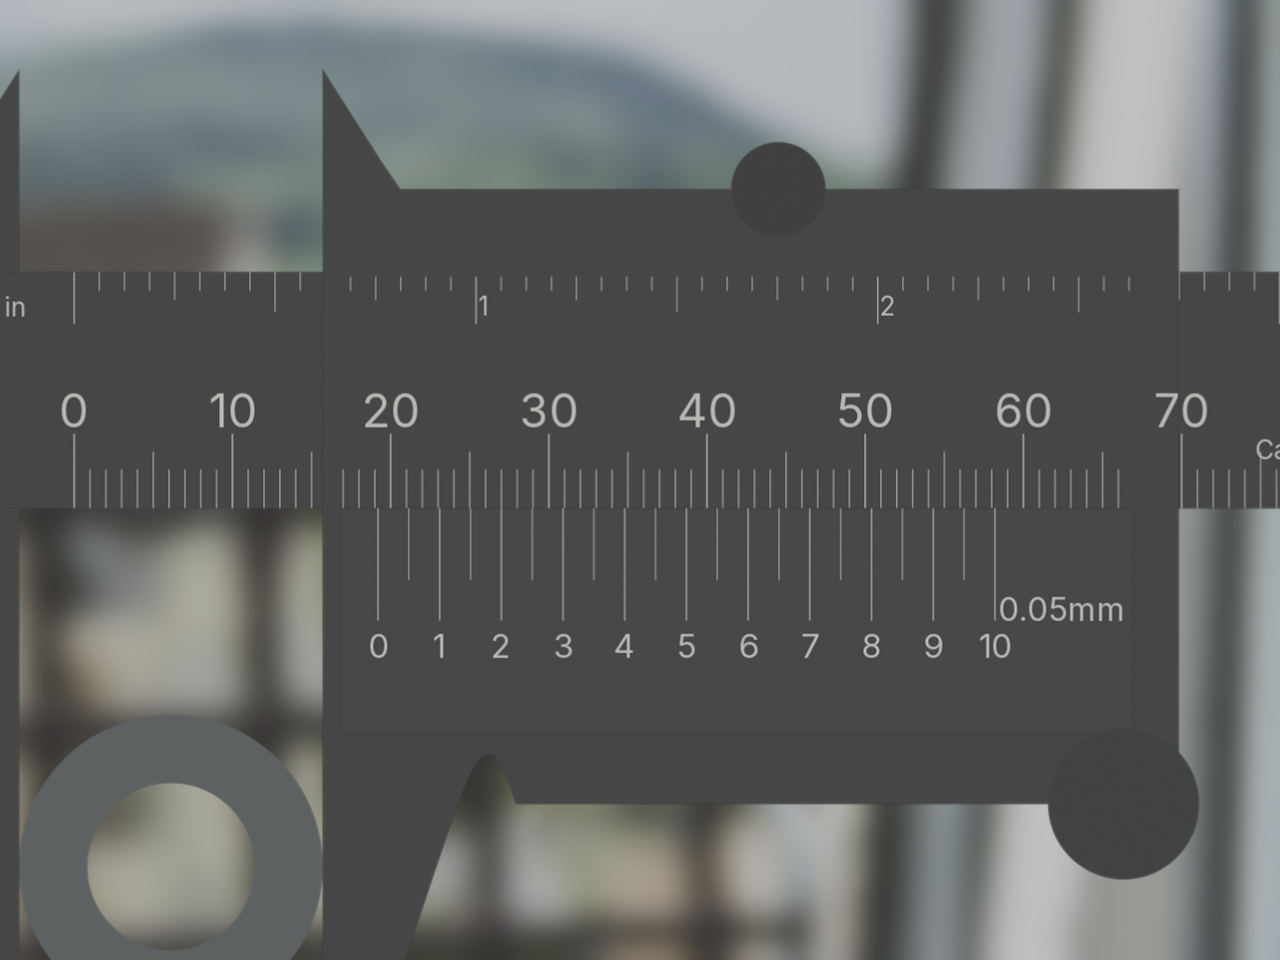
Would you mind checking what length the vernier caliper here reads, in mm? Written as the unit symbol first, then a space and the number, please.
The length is mm 19.2
